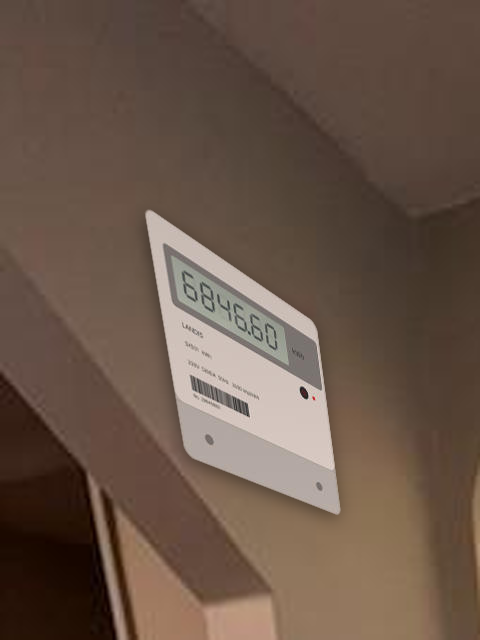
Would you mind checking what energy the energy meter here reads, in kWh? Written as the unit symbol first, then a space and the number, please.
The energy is kWh 6846.60
